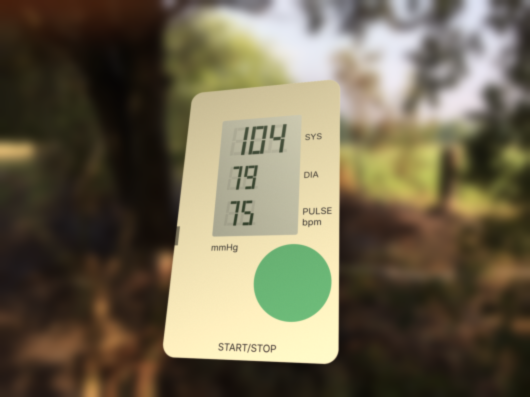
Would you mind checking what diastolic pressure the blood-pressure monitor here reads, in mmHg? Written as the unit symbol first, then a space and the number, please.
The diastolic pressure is mmHg 79
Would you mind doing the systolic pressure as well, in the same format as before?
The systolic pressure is mmHg 104
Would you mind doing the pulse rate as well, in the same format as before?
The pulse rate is bpm 75
